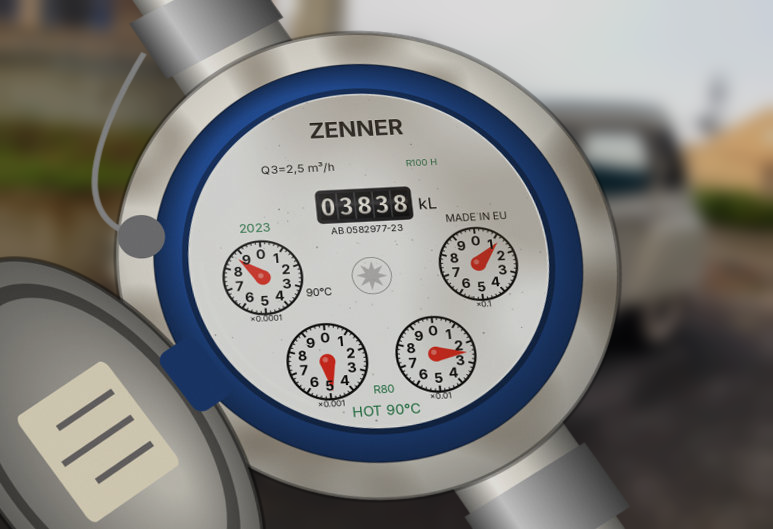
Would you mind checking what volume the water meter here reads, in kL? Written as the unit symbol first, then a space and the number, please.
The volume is kL 3838.1248
